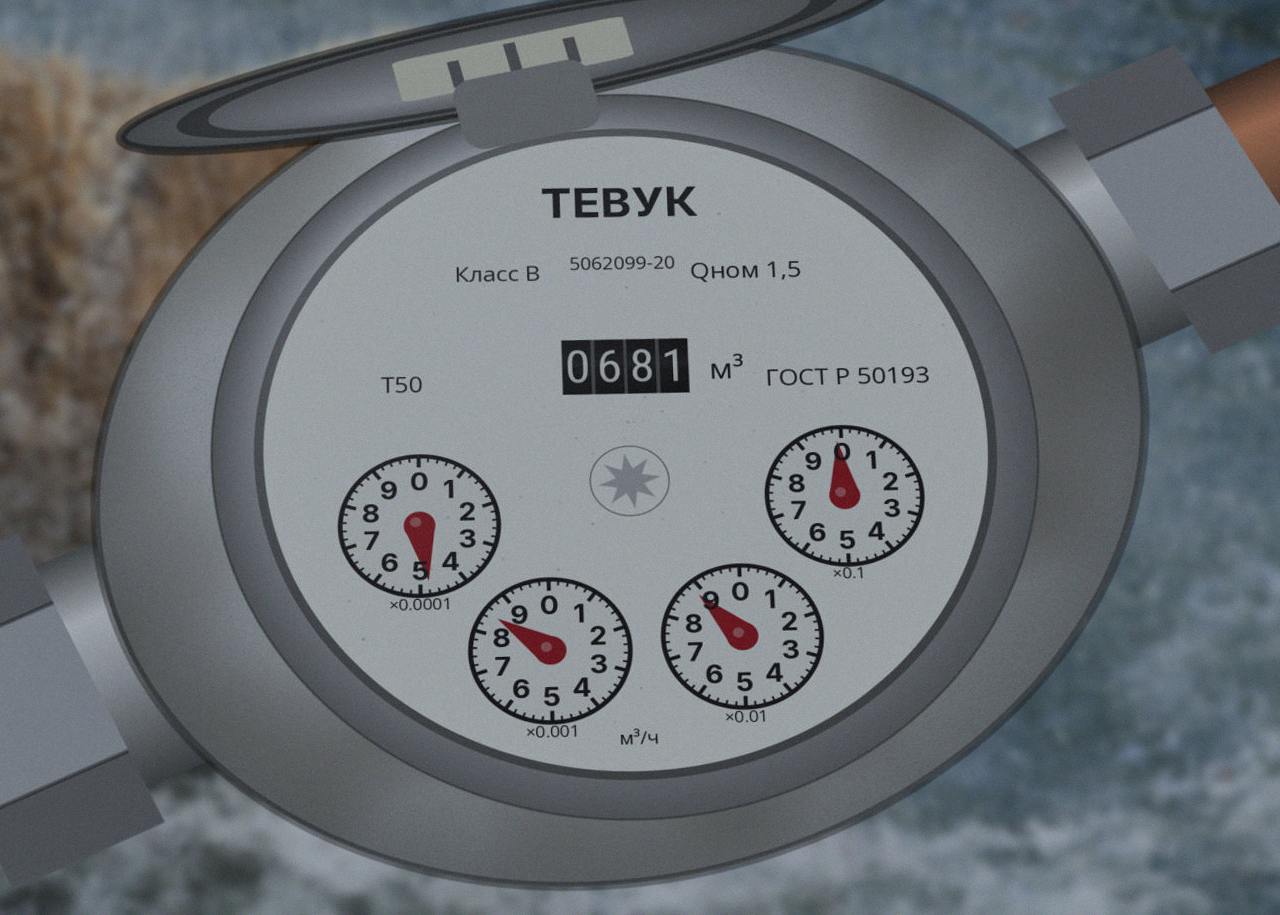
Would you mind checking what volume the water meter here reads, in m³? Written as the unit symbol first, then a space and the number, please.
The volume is m³ 680.9884
